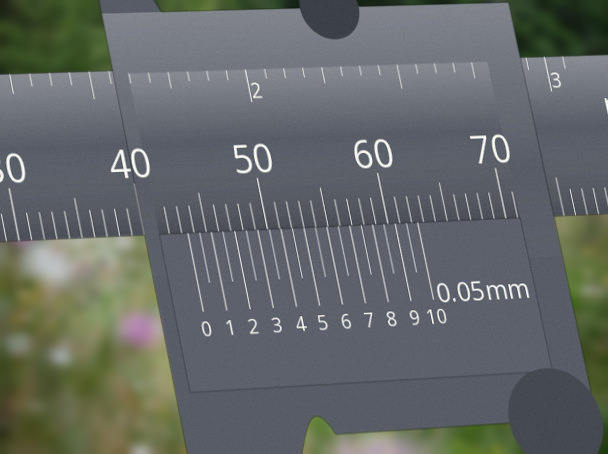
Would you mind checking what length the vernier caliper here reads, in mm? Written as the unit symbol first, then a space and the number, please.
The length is mm 43.5
